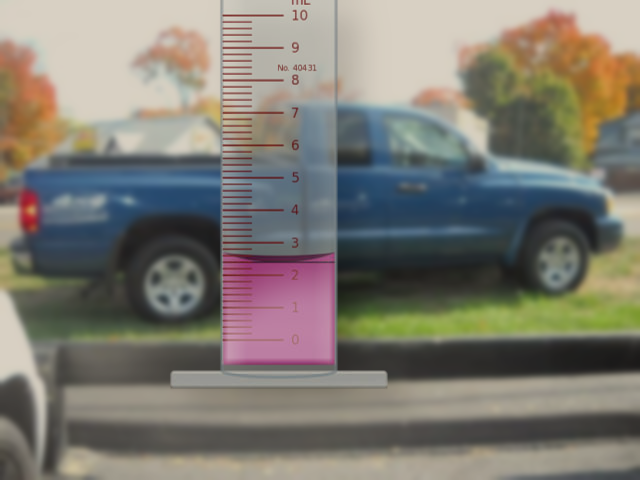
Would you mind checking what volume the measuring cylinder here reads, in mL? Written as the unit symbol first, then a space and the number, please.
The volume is mL 2.4
